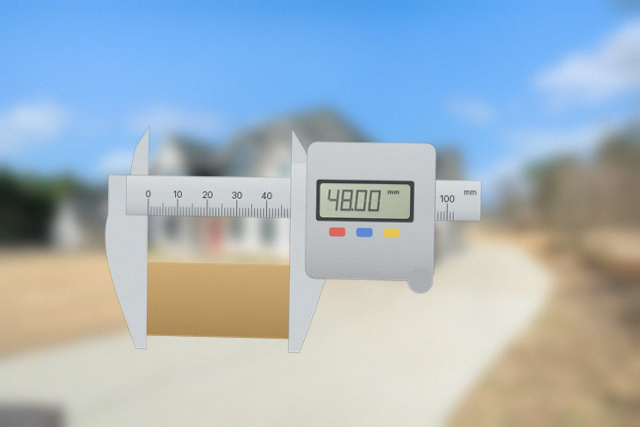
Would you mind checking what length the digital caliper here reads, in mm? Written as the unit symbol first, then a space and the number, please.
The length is mm 48.00
